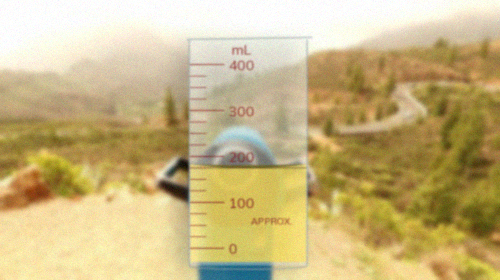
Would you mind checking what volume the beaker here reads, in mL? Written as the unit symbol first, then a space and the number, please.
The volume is mL 175
